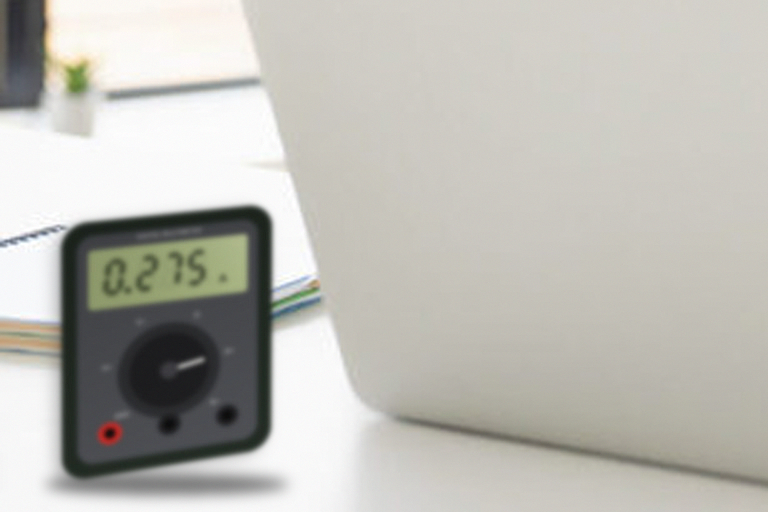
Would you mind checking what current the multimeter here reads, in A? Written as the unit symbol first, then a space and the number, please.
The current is A 0.275
